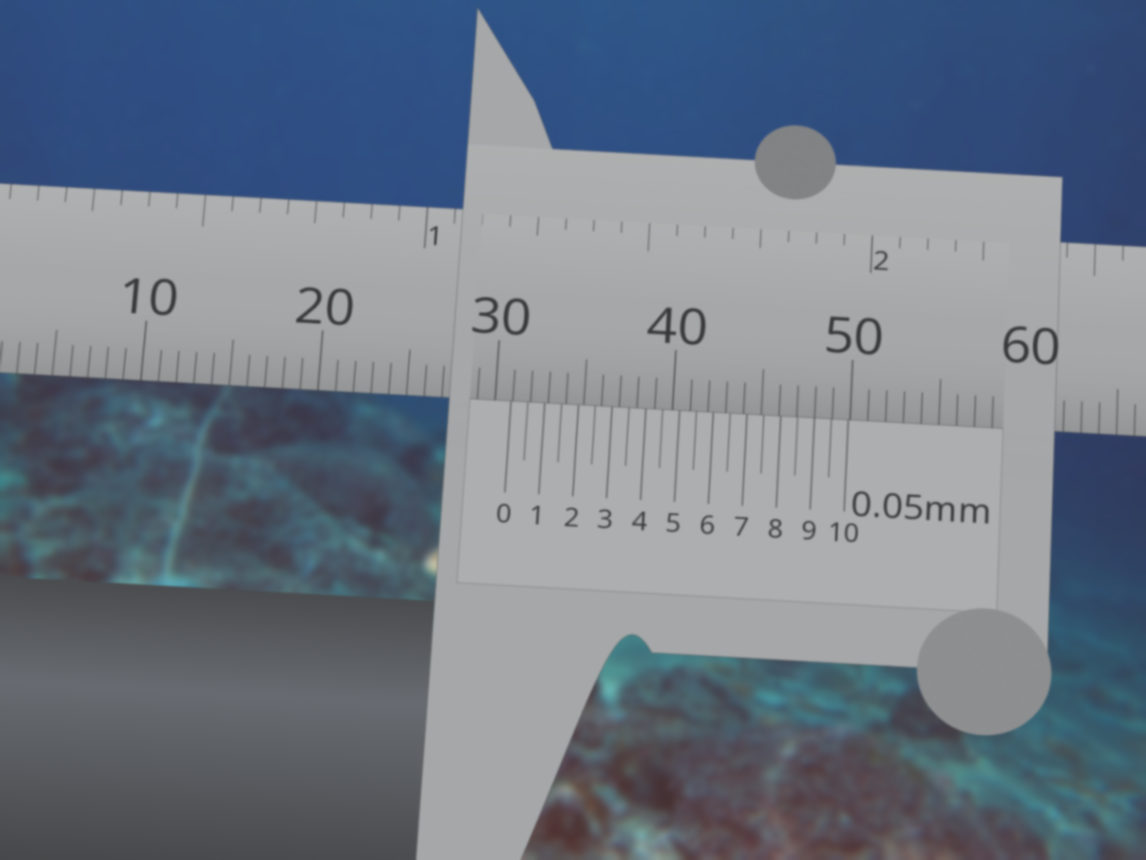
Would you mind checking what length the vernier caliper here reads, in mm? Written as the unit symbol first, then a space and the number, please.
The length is mm 30.9
